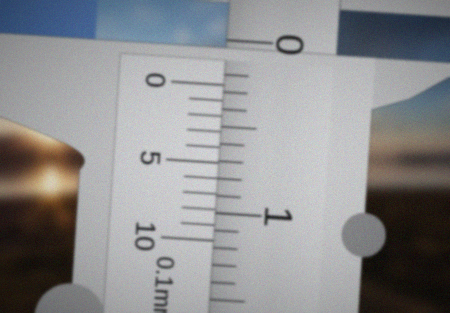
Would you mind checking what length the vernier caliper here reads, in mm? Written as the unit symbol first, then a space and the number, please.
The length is mm 2.6
